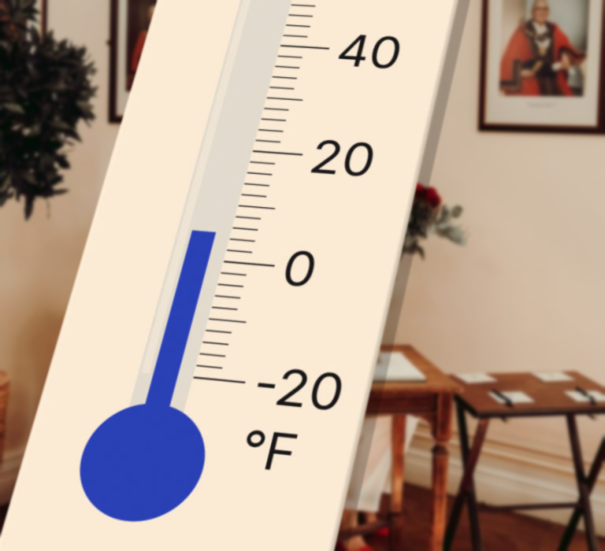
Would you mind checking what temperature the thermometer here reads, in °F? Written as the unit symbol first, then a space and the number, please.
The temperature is °F 5
